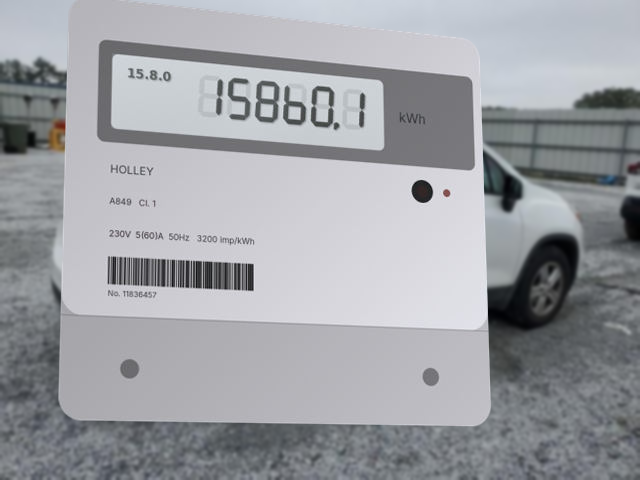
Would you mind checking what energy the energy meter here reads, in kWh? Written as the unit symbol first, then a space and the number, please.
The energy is kWh 15860.1
